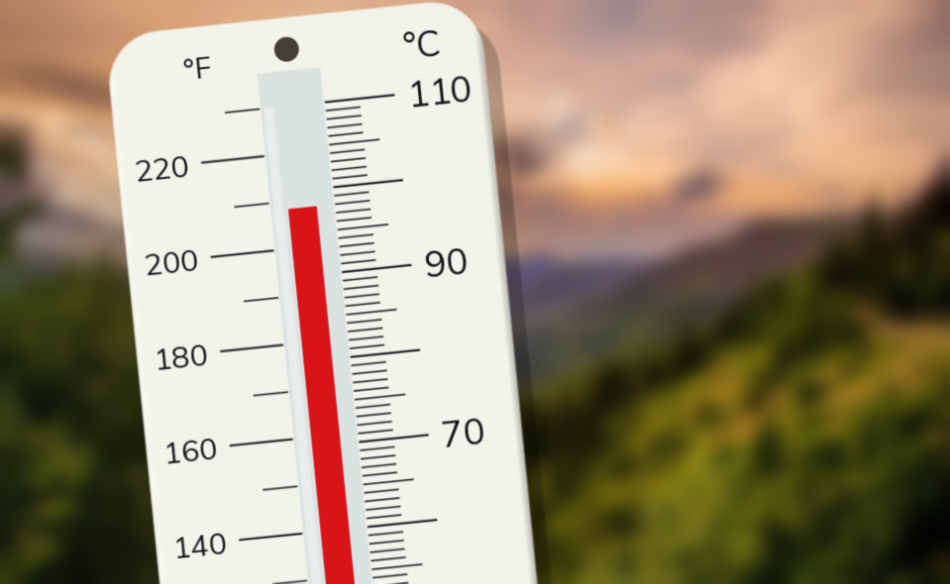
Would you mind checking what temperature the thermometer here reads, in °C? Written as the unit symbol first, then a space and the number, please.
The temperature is °C 98
